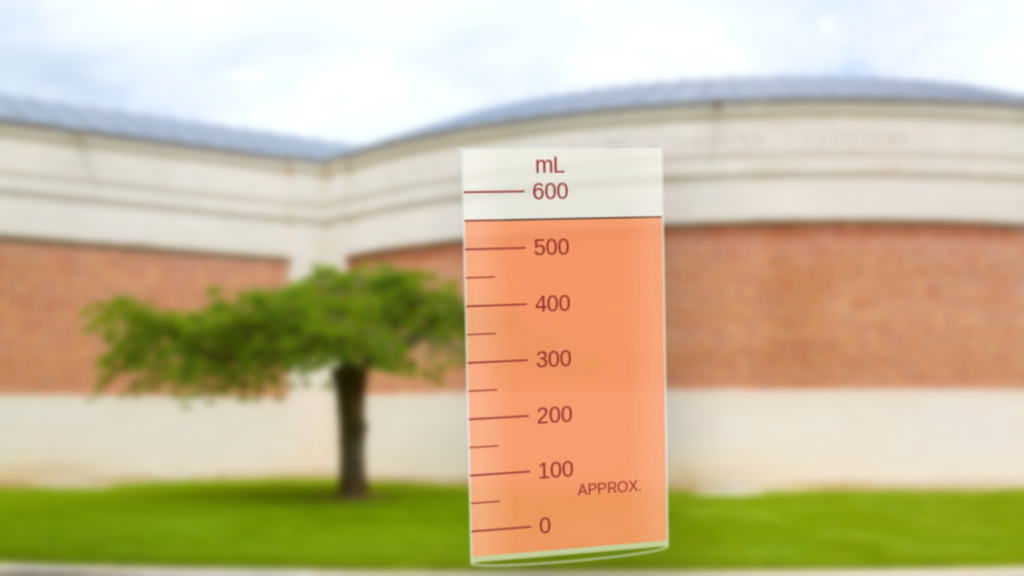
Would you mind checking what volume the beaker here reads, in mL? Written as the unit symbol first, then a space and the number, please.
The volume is mL 550
